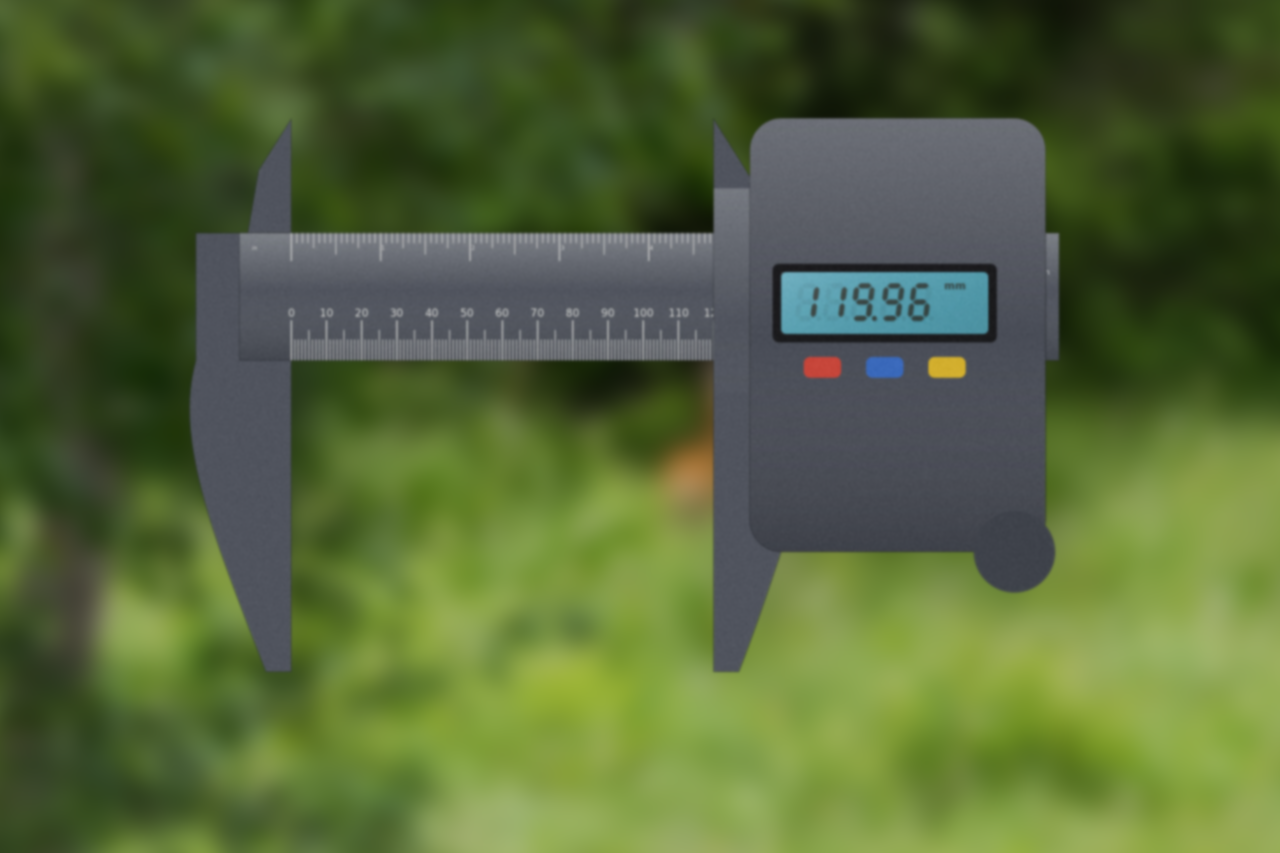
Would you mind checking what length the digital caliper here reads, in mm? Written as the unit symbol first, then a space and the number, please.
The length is mm 119.96
